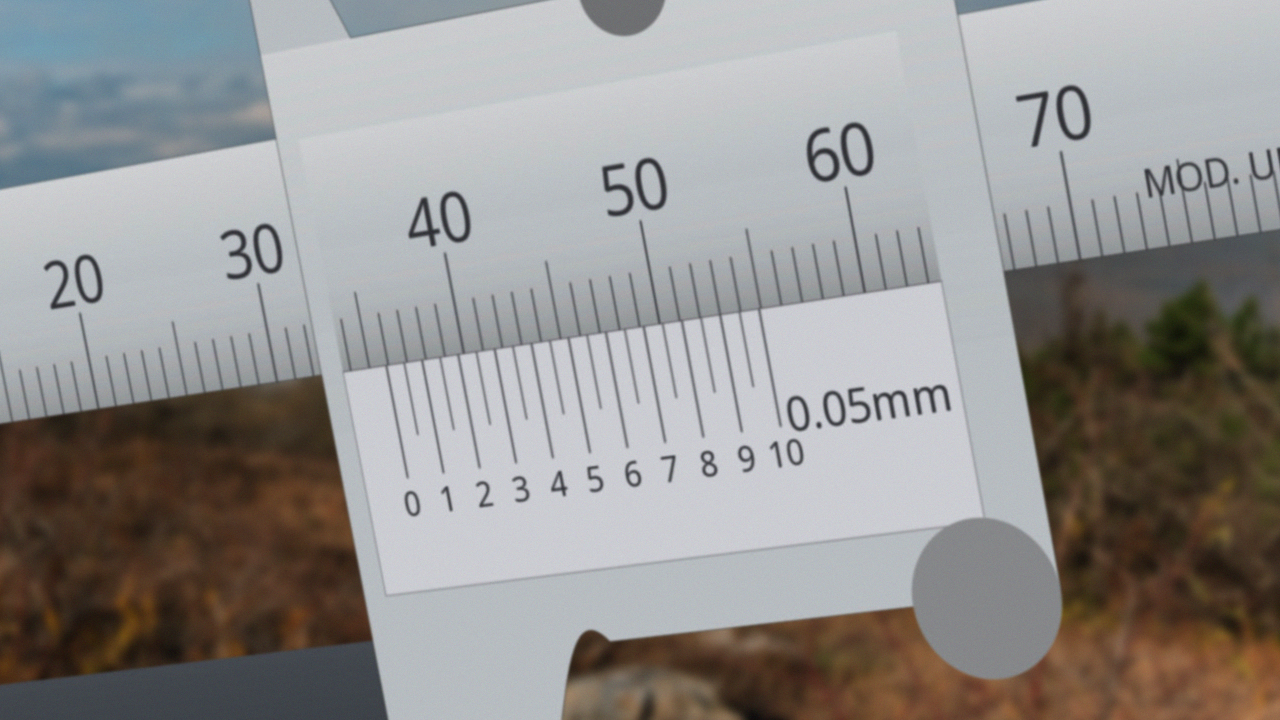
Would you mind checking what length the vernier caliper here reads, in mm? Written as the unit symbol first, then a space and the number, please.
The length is mm 35.9
